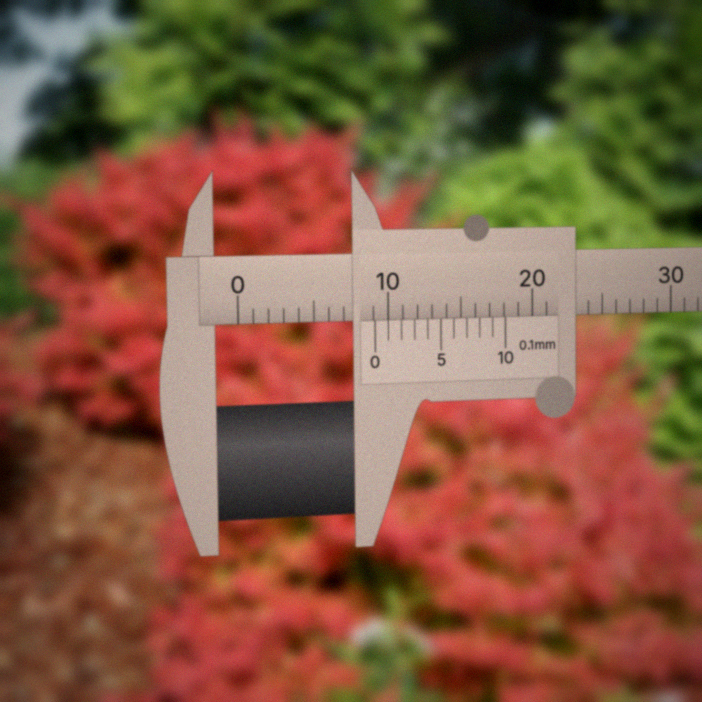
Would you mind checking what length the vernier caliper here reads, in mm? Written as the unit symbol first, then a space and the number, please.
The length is mm 9.1
